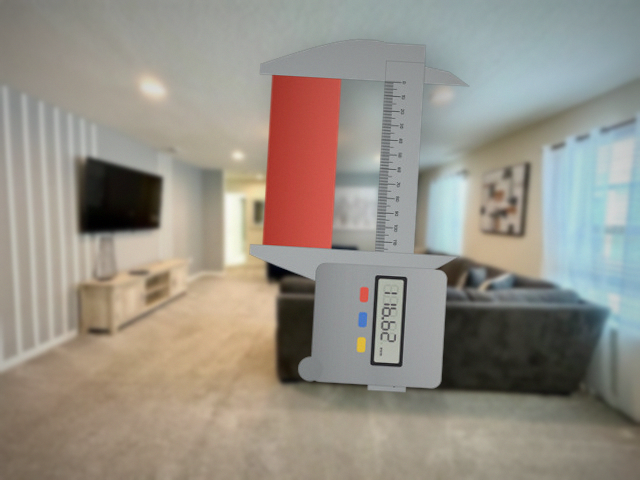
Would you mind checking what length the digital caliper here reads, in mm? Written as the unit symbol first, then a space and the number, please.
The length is mm 116.62
